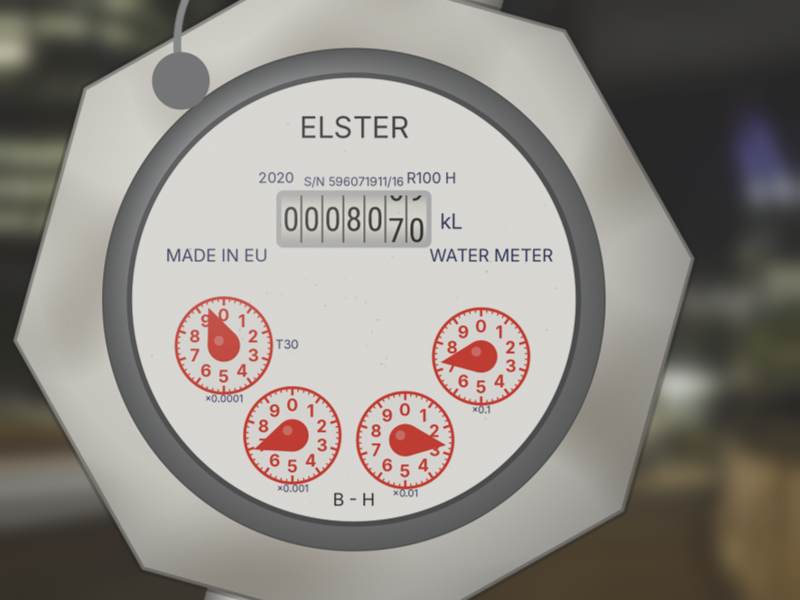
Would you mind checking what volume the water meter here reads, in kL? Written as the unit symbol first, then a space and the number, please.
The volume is kL 8069.7269
